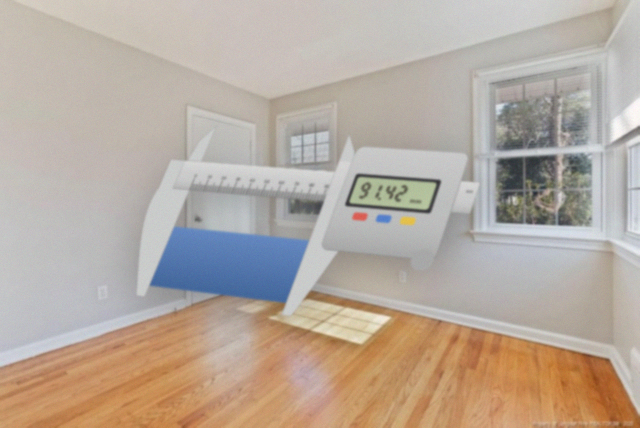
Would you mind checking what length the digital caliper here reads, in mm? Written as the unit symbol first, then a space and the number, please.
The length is mm 91.42
